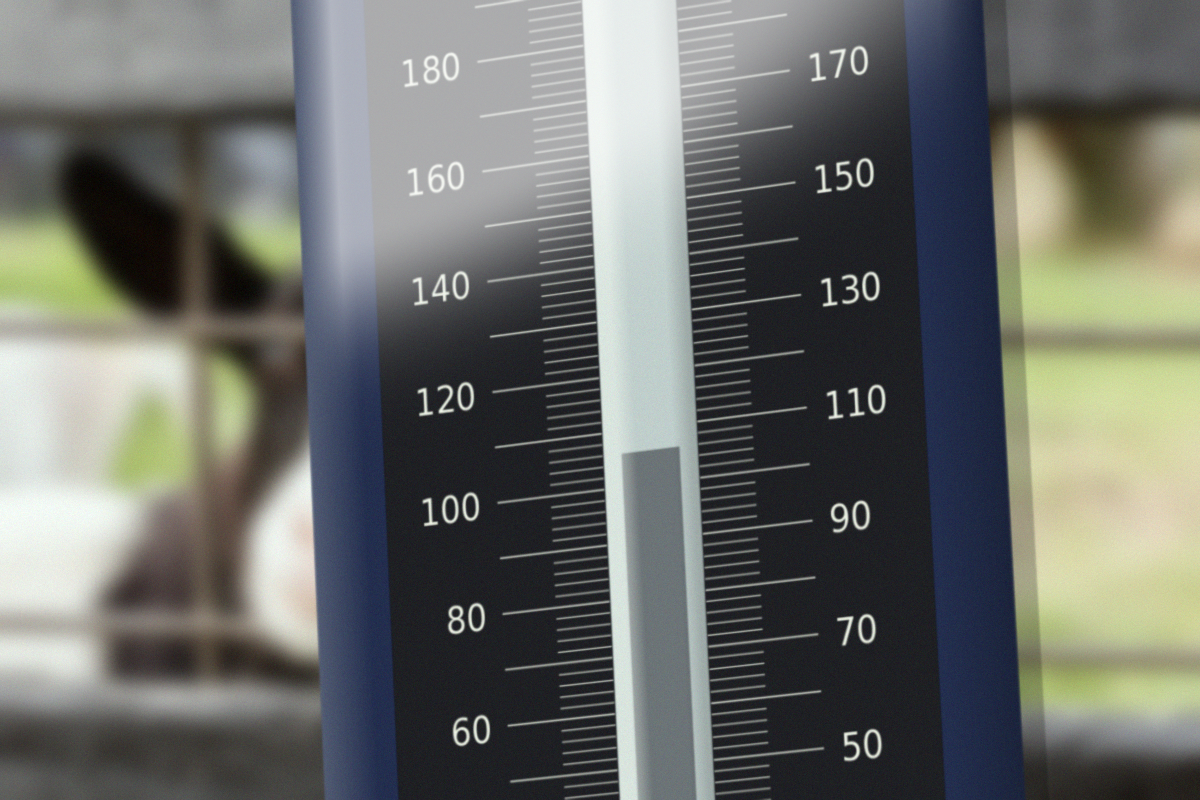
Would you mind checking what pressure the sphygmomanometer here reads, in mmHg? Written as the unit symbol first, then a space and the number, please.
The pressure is mmHg 106
